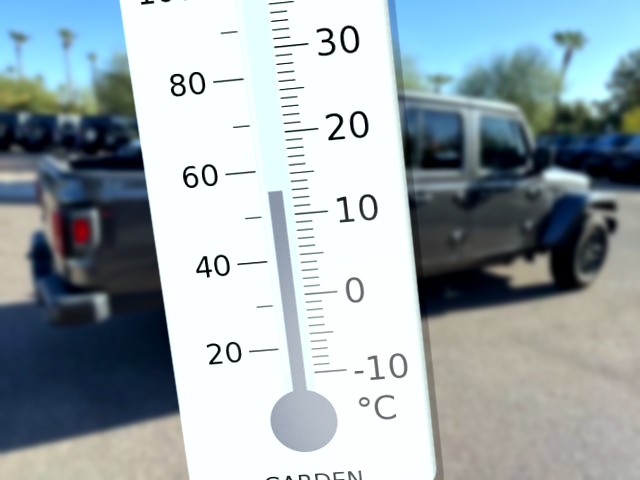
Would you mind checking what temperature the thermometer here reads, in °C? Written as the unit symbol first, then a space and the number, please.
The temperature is °C 13
